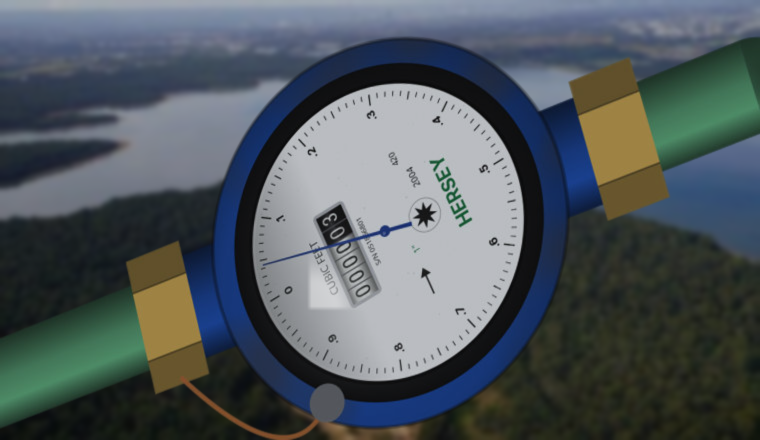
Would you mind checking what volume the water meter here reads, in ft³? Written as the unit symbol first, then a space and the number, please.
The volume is ft³ 3.04
